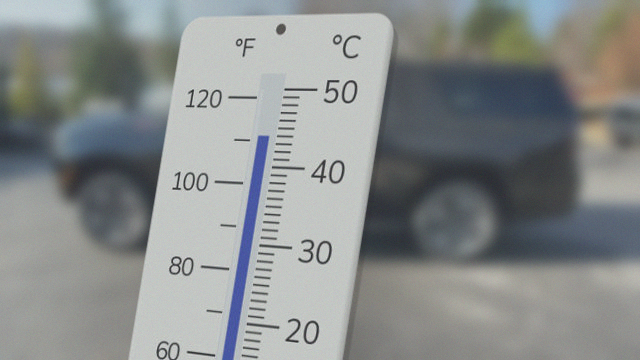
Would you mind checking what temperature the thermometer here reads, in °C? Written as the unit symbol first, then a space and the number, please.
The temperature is °C 44
